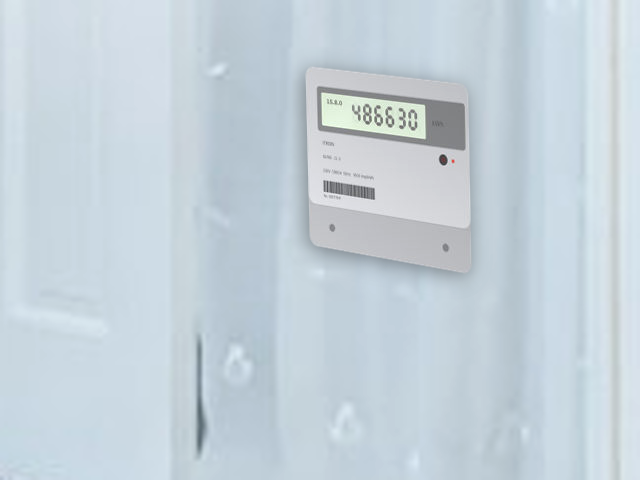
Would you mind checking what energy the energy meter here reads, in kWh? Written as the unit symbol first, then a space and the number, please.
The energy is kWh 486630
